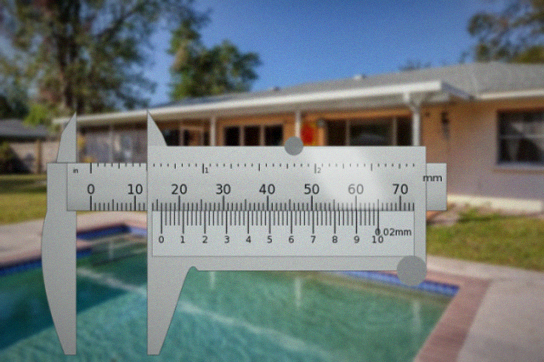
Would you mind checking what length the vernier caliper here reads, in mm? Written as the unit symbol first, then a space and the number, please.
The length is mm 16.0
